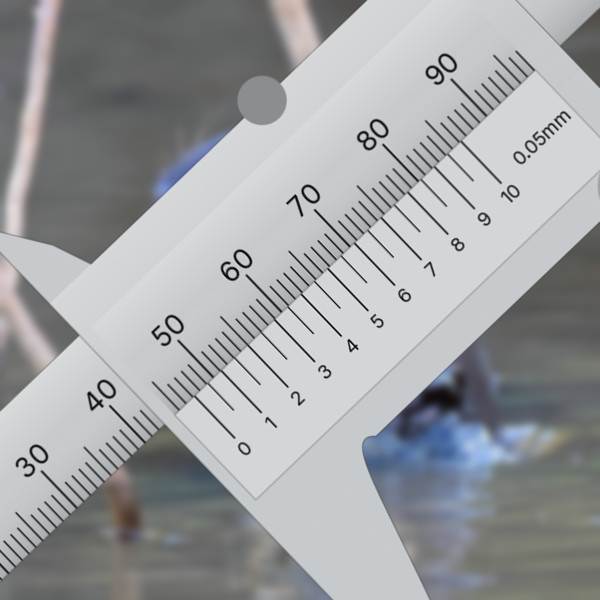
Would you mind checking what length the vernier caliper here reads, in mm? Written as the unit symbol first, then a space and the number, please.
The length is mm 47.2
